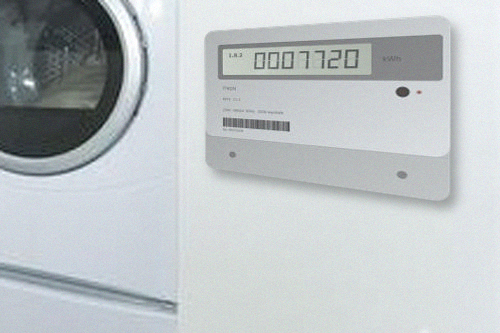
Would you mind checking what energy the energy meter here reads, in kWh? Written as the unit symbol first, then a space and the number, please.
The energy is kWh 7720
